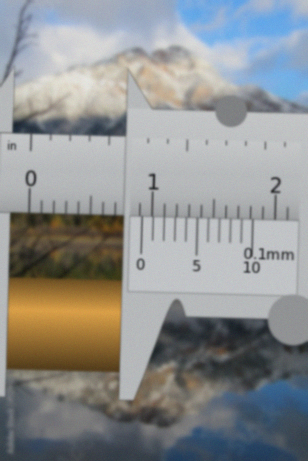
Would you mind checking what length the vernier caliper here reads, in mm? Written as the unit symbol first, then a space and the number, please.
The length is mm 9.2
